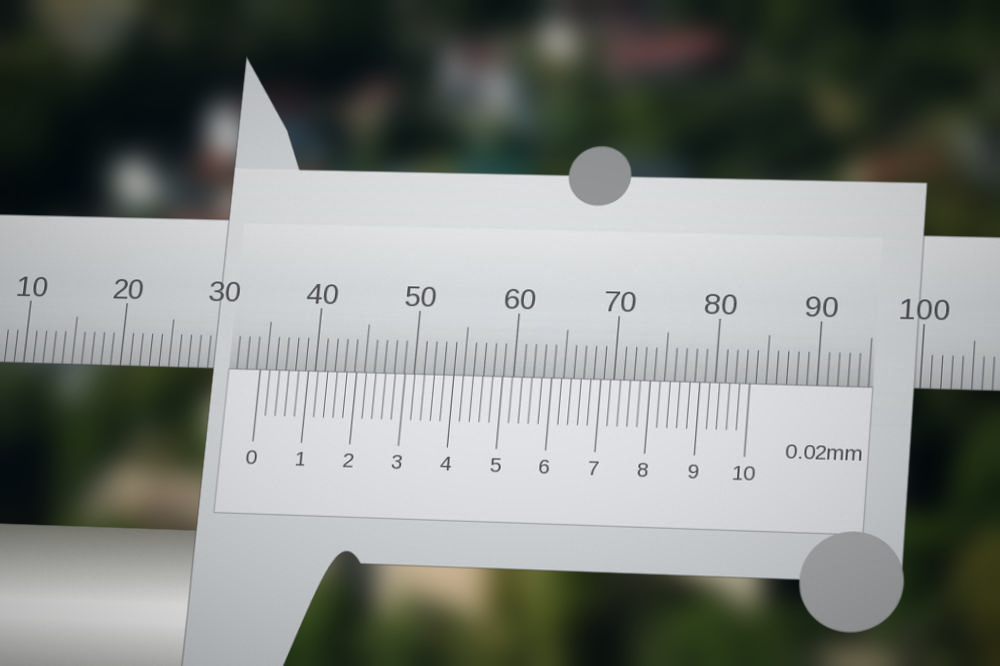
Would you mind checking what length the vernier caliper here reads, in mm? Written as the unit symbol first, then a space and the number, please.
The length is mm 34.4
